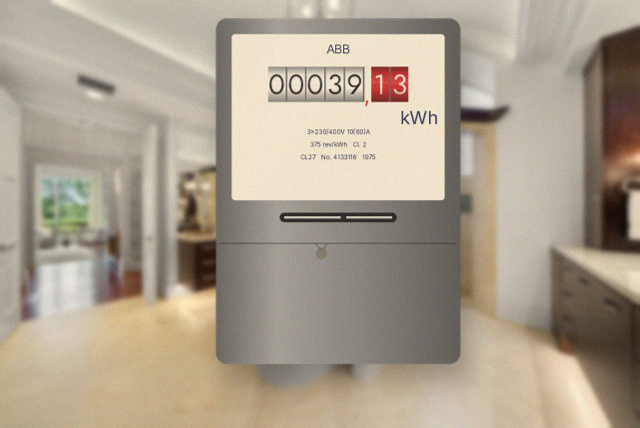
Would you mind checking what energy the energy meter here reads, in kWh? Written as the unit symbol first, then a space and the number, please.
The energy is kWh 39.13
